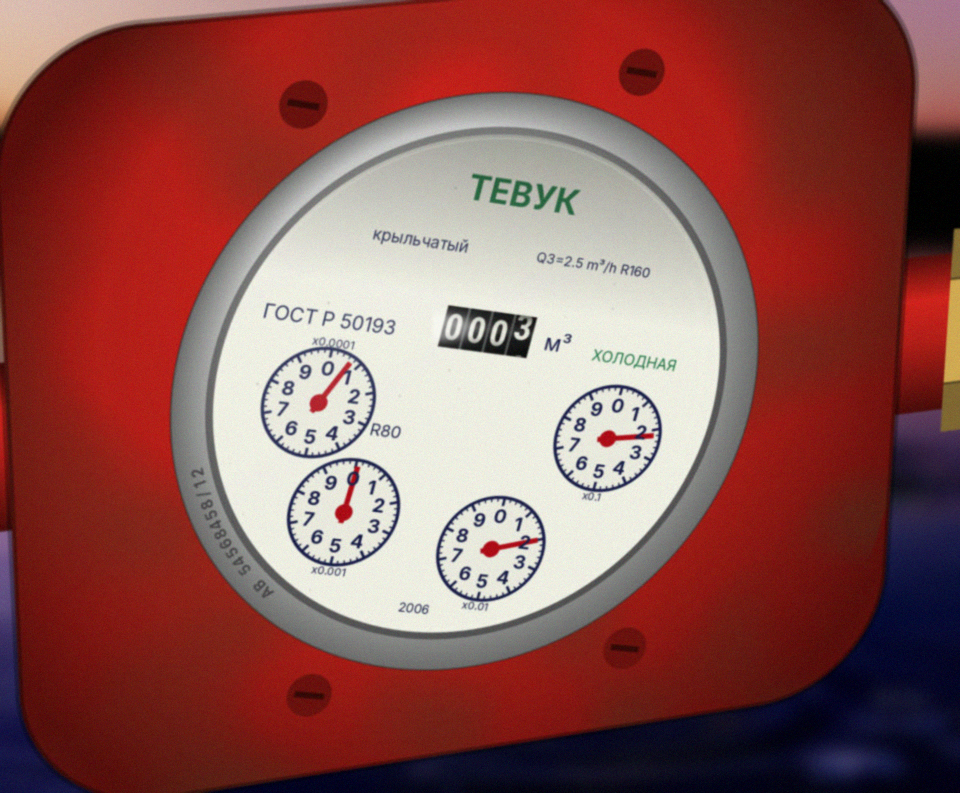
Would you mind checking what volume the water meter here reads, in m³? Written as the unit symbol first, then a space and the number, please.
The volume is m³ 3.2200
